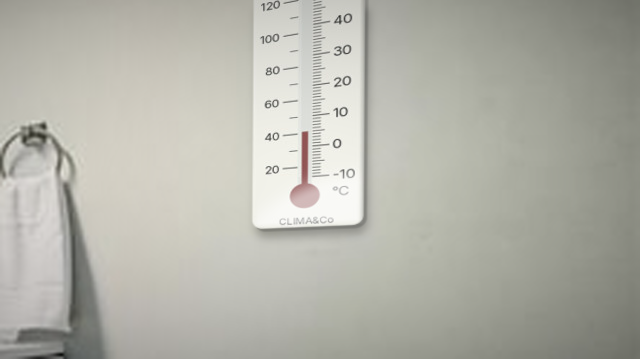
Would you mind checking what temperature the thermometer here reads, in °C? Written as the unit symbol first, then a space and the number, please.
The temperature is °C 5
